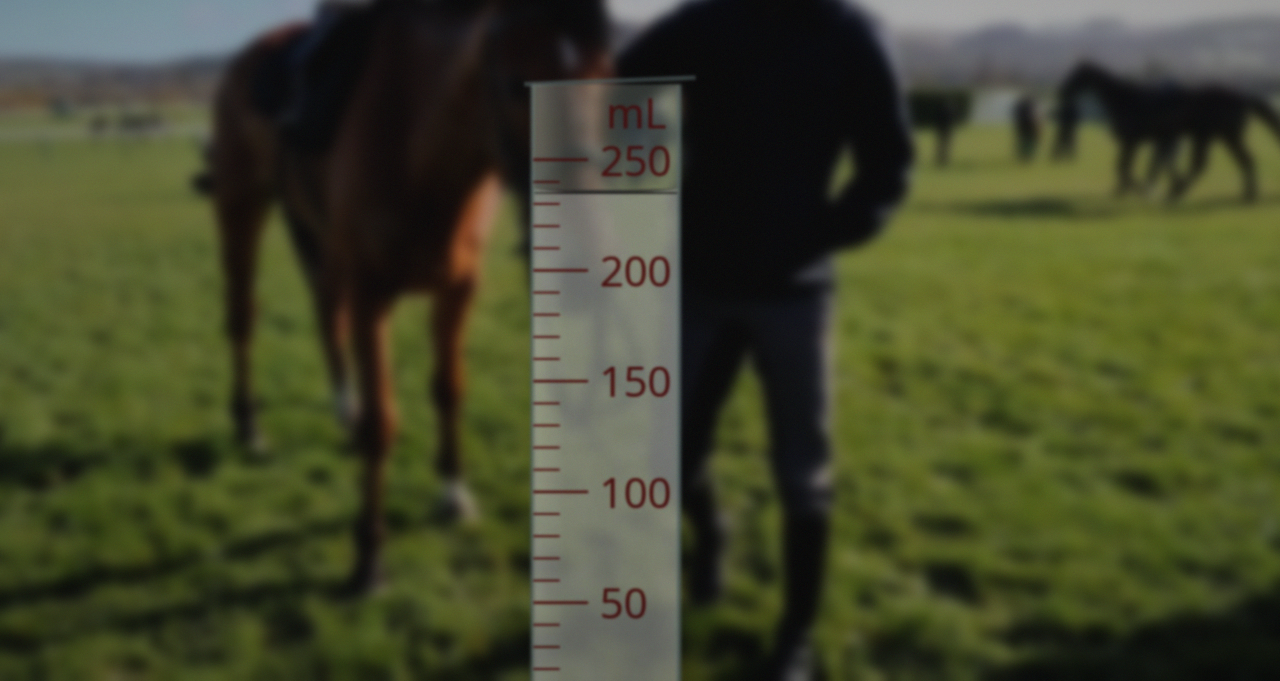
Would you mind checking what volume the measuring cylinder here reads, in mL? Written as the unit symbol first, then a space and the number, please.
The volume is mL 235
